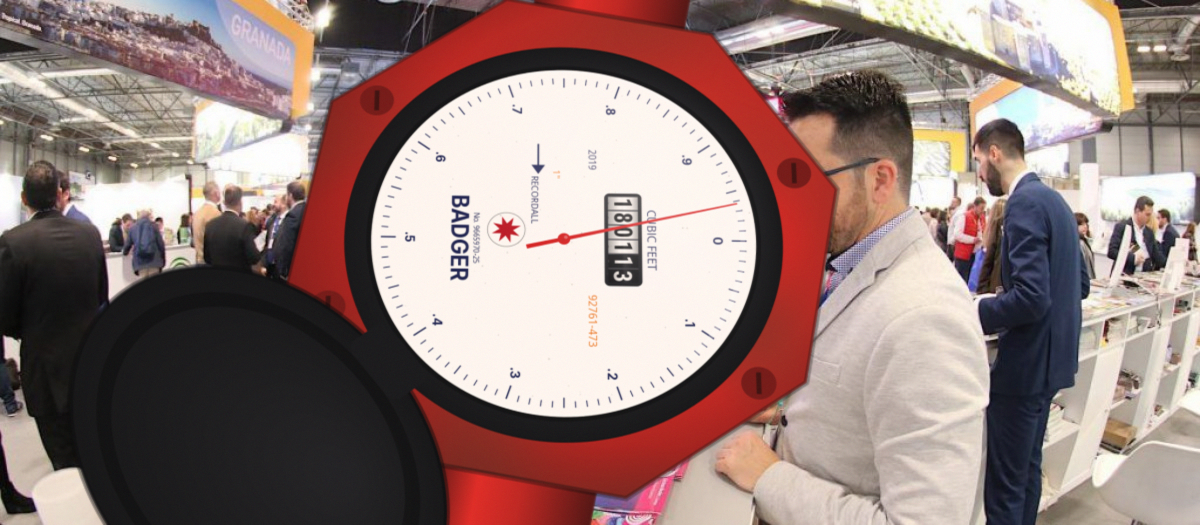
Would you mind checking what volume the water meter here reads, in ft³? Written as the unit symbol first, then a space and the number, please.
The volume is ft³ 180112.96
